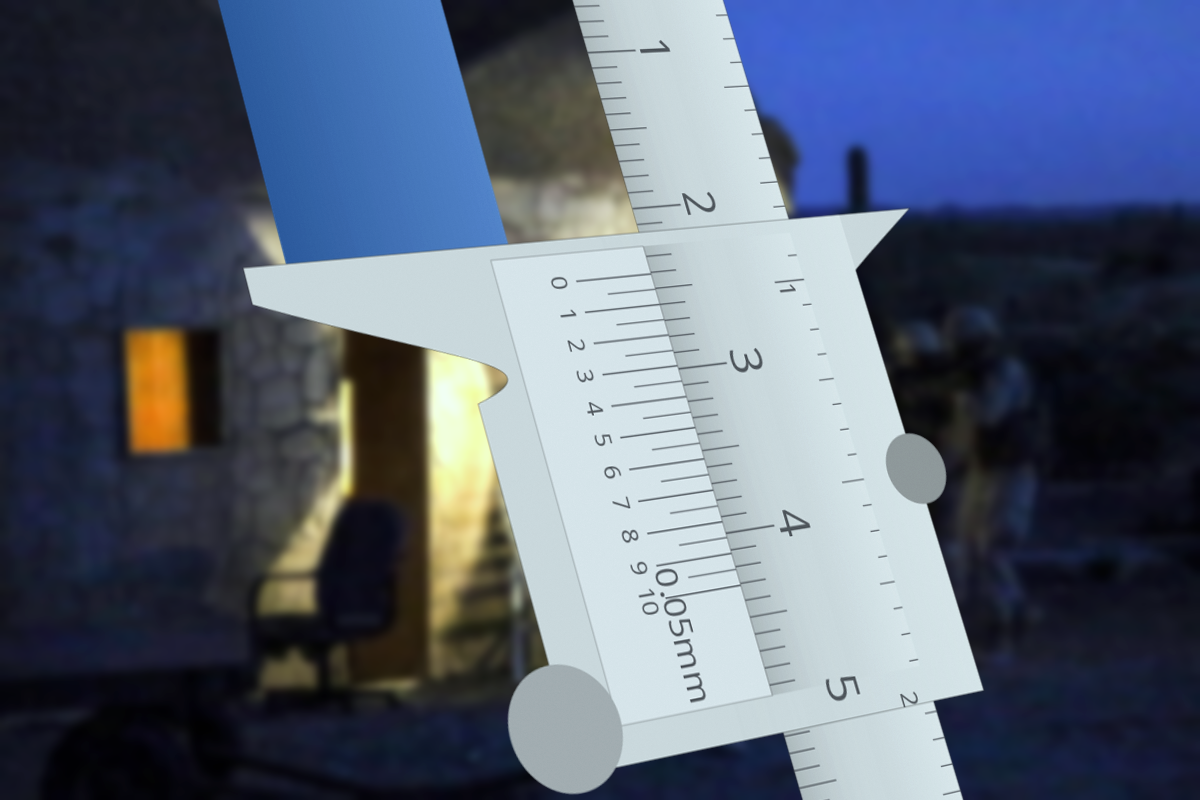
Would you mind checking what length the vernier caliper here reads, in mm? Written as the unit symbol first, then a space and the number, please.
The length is mm 24.1
